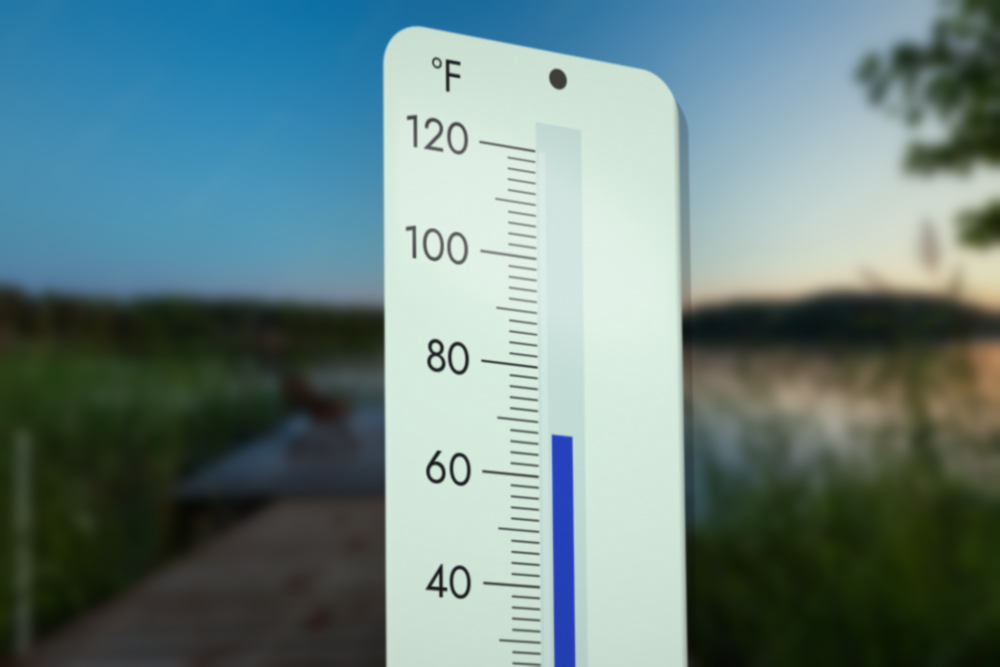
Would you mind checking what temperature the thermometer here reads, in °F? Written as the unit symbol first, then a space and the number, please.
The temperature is °F 68
